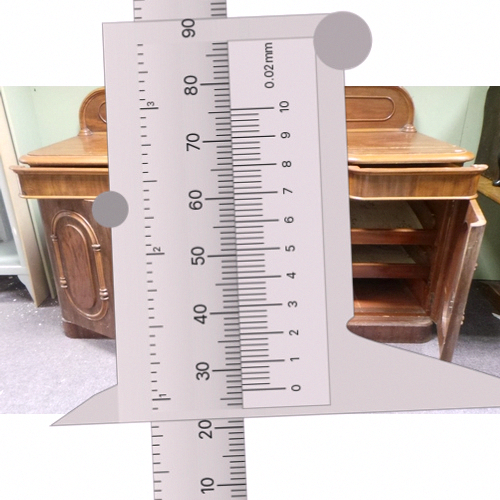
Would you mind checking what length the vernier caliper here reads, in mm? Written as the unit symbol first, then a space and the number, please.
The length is mm 26.4
